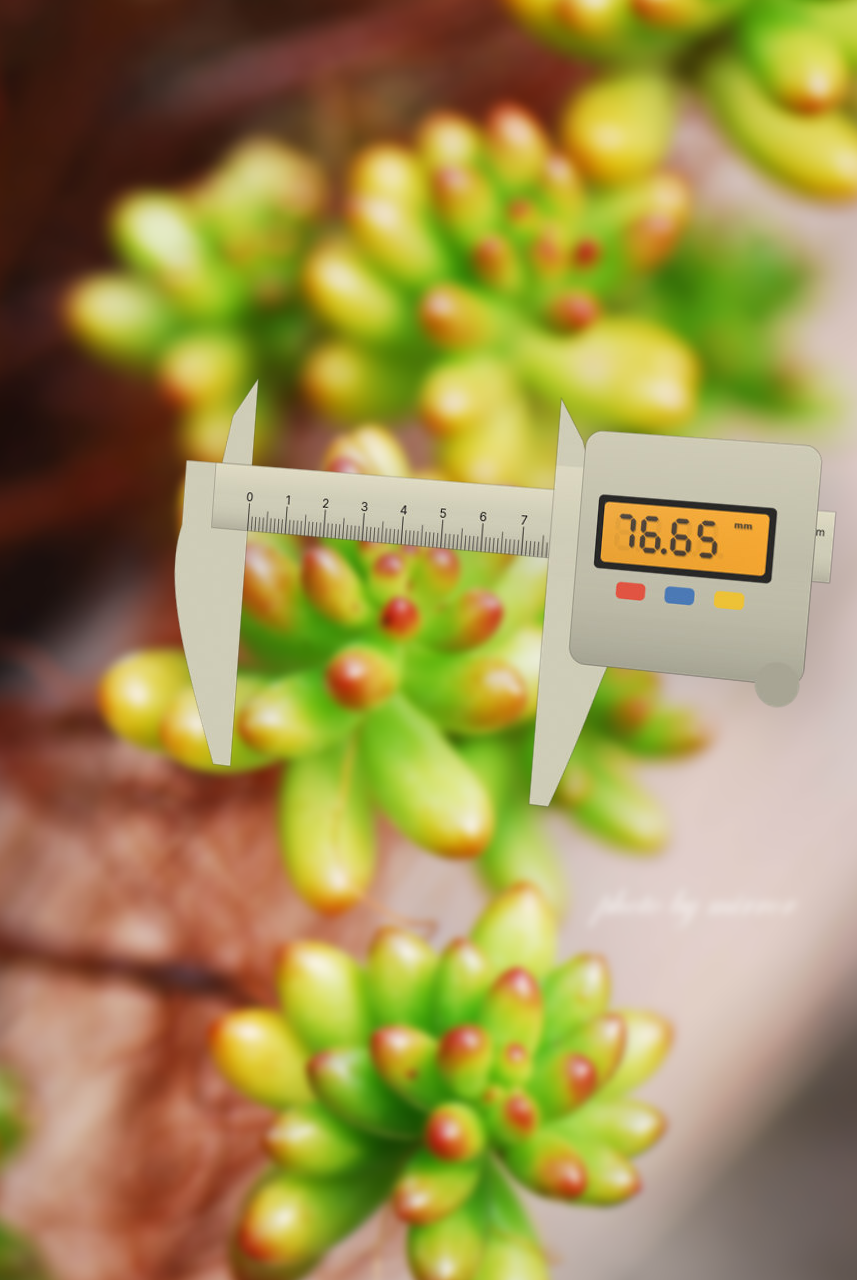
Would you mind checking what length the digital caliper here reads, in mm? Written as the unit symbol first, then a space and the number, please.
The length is mm 76.65
